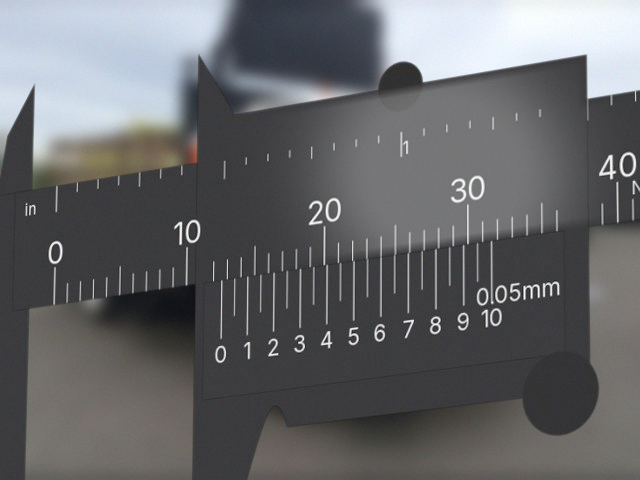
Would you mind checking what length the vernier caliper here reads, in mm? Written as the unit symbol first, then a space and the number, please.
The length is mm 12.6
